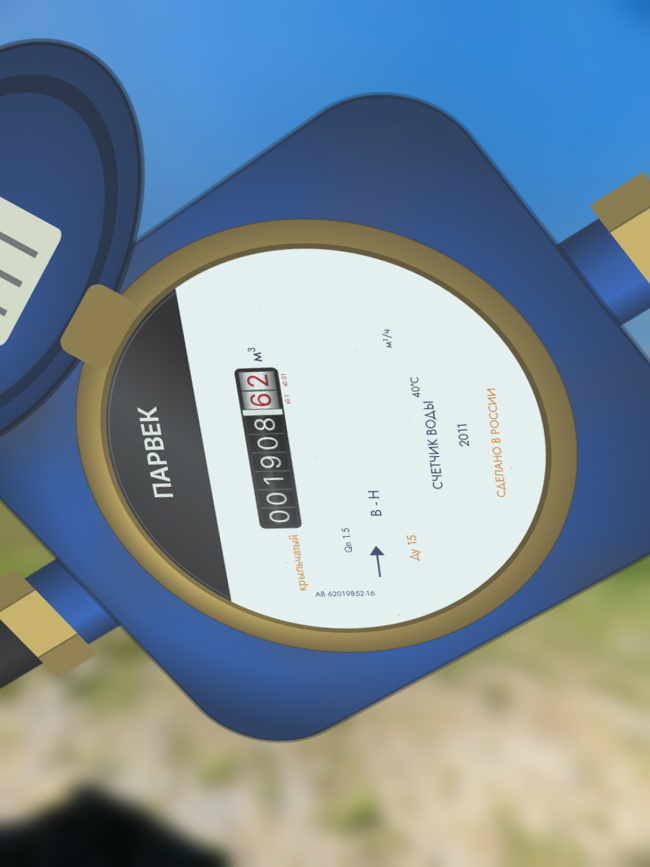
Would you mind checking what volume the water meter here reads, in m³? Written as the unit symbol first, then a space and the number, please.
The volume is m³ 1908.62
